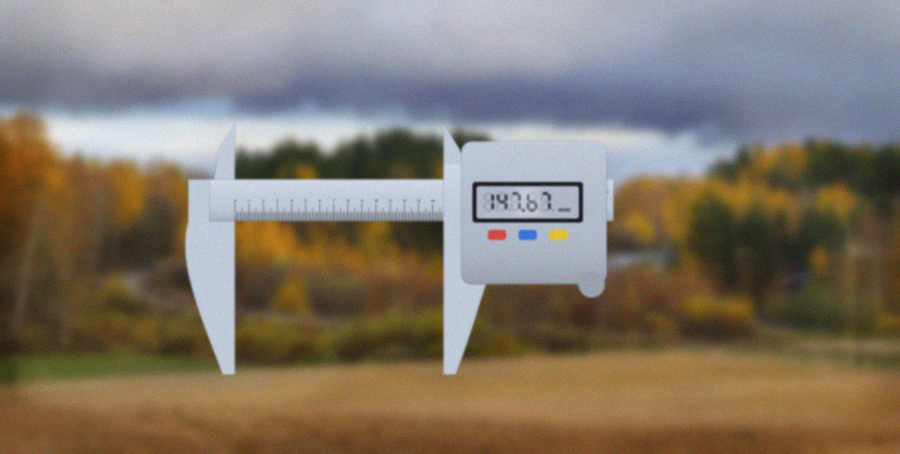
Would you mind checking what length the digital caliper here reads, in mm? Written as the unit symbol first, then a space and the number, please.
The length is mm 147.67
